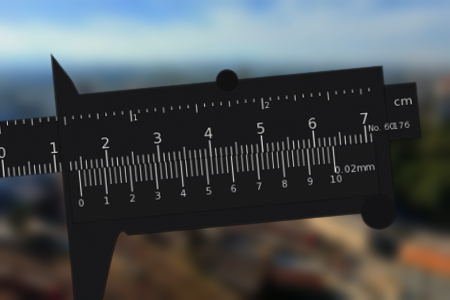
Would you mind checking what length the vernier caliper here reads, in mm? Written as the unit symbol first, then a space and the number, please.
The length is mm 14.5
